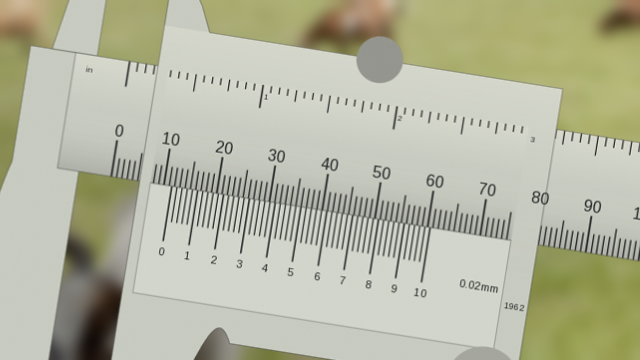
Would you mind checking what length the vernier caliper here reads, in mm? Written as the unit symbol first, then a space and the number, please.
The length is mm 11.5
